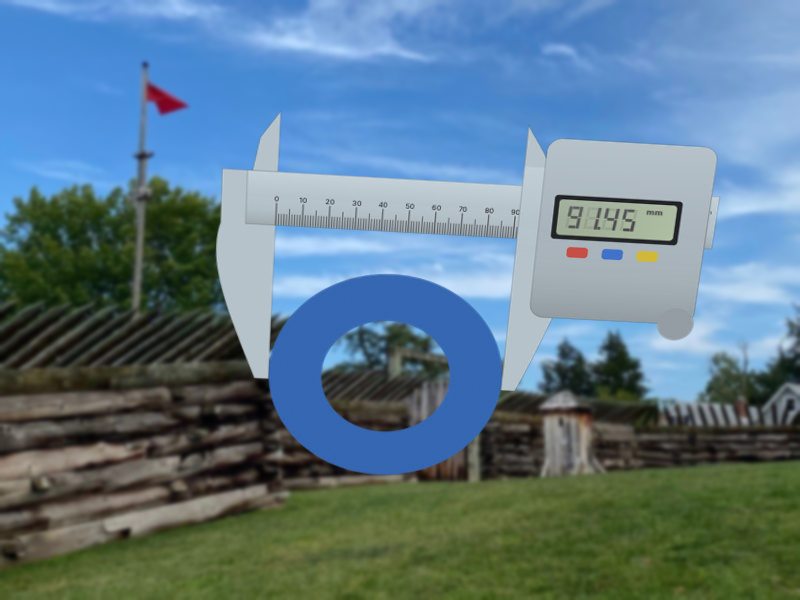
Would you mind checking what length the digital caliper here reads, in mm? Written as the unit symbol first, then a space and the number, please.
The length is mm 91.45
